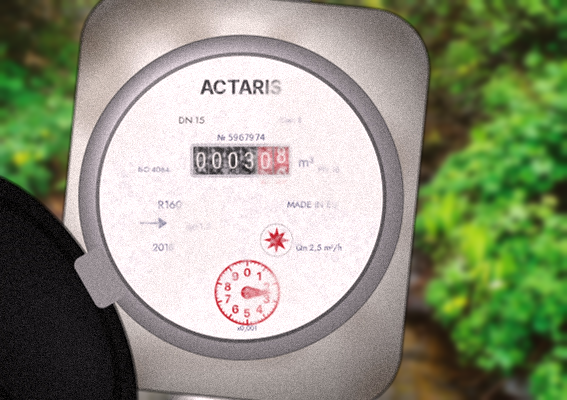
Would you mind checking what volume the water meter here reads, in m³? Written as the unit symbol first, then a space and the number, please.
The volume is m³ 3.082
